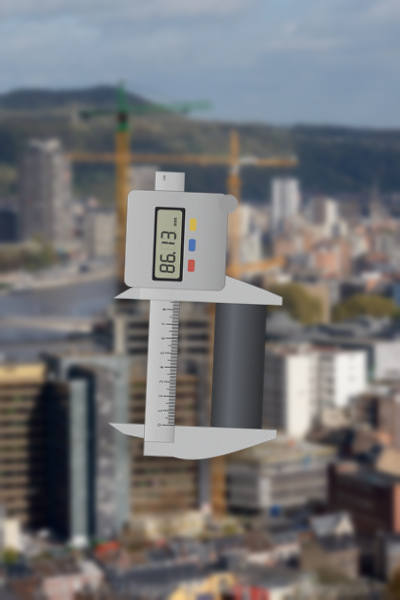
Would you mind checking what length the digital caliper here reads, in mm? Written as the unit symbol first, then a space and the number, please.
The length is mm 86.13
